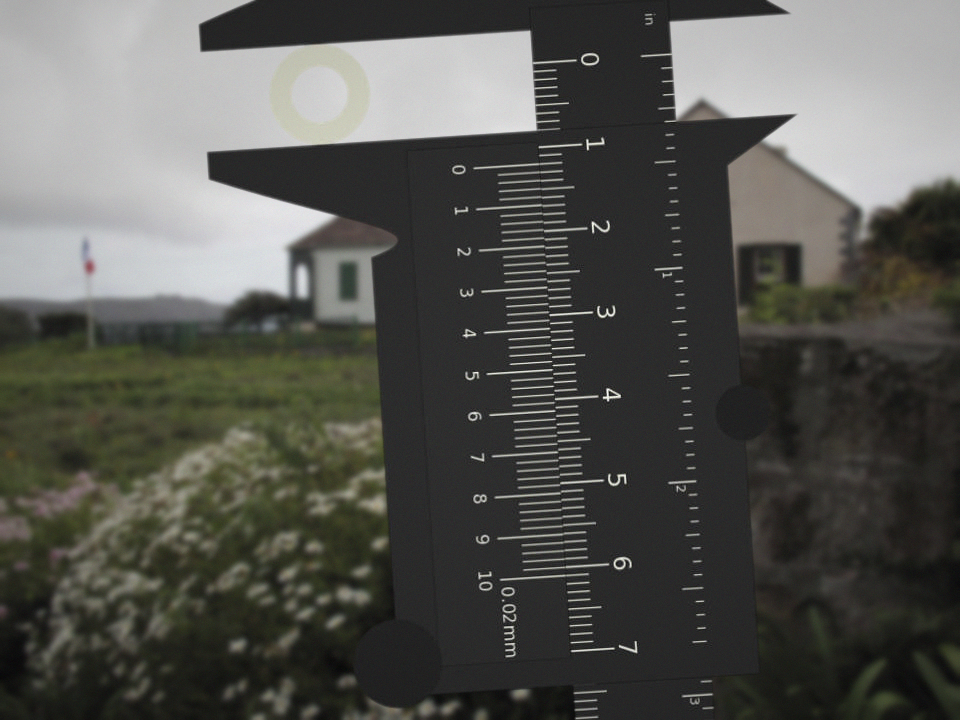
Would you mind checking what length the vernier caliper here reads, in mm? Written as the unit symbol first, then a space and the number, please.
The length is mm 12.0
